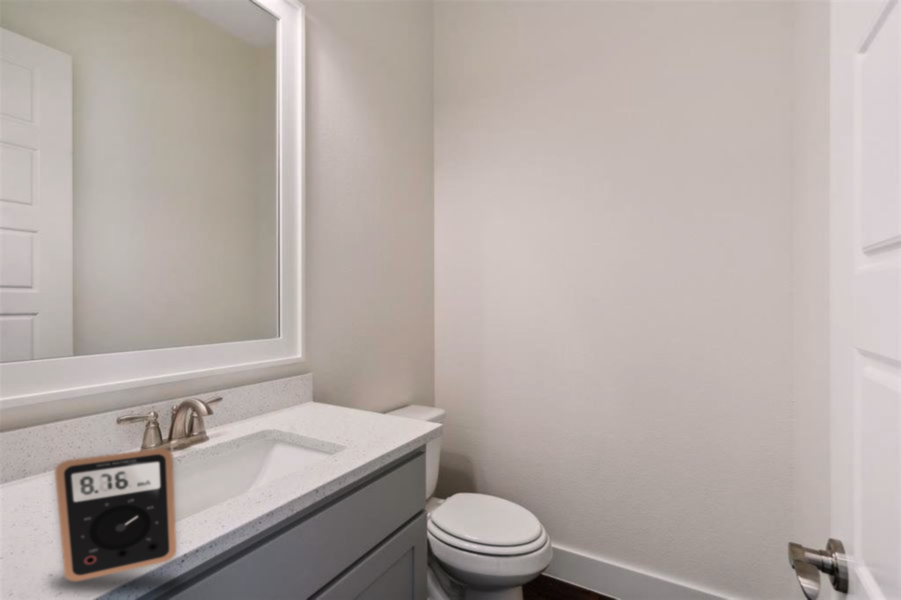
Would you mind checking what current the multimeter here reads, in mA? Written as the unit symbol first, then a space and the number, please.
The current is mA 8.76
